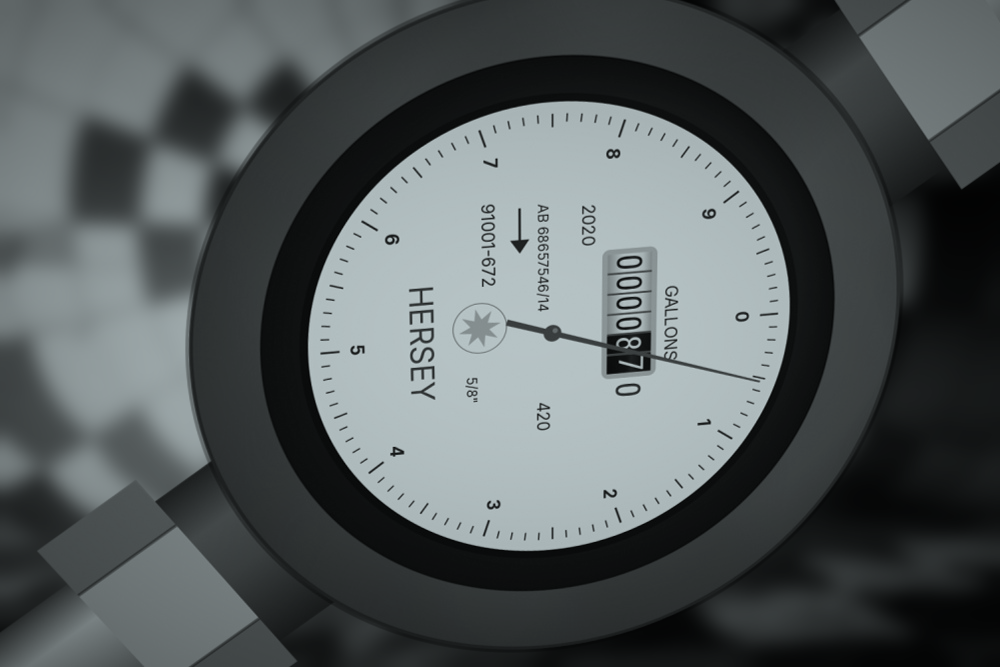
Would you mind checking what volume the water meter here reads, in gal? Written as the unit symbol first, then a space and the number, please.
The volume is gal 870.5
